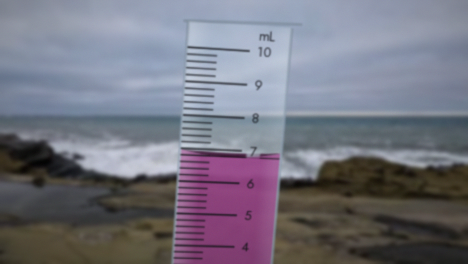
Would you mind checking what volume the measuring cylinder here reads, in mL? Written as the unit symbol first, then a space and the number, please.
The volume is mL 6.8
